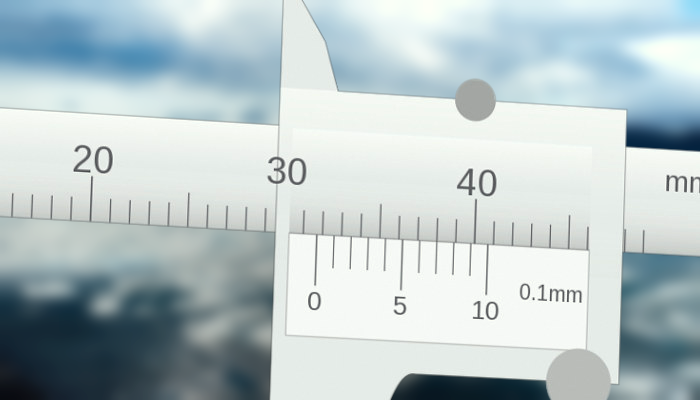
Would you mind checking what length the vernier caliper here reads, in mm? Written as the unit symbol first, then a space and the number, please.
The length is mm 31.7
